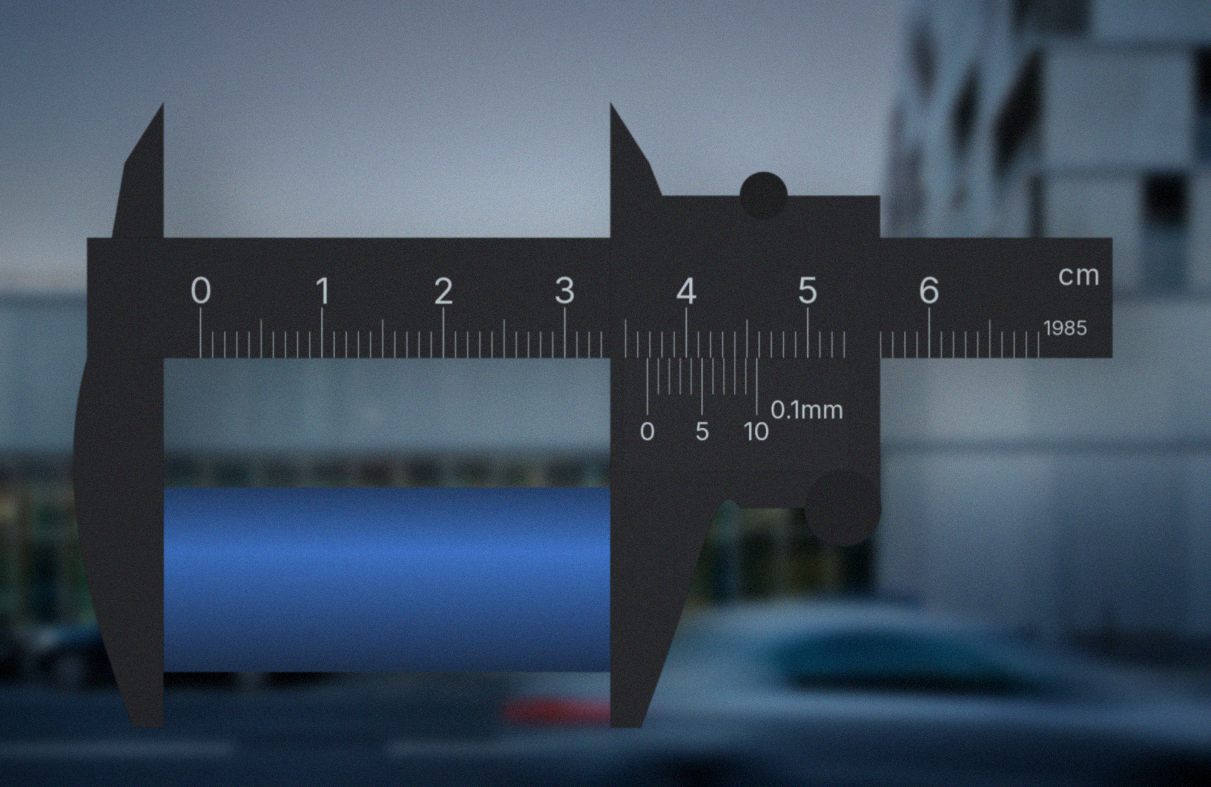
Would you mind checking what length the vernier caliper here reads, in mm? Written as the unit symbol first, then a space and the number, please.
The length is mm 36.8
